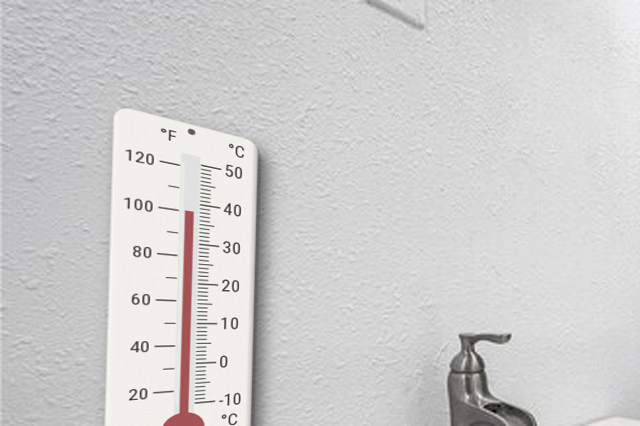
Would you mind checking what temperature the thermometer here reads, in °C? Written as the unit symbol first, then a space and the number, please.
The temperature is °C 38
